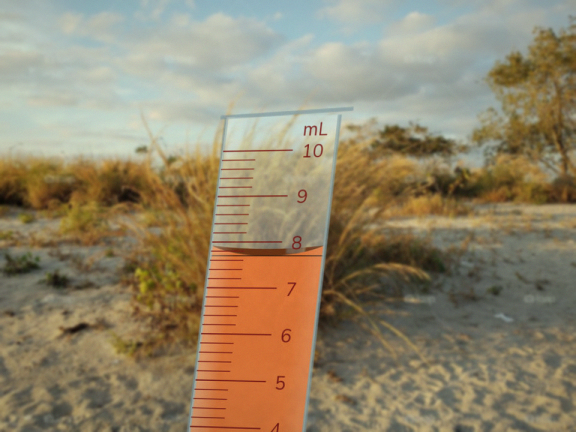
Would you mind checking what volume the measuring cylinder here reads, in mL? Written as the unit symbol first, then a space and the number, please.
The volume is mL 7.7
